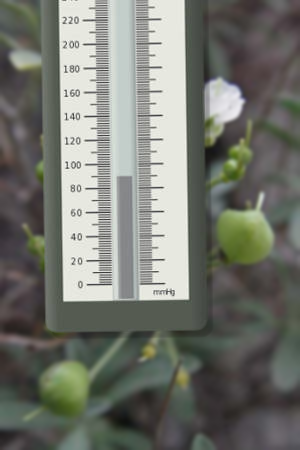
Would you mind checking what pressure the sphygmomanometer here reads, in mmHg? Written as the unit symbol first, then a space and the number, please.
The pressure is mmHg 90
